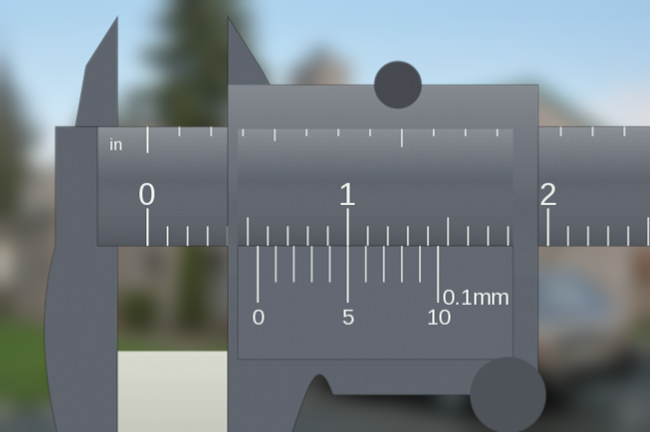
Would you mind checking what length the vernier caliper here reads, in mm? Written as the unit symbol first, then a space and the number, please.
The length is mm 5.5
